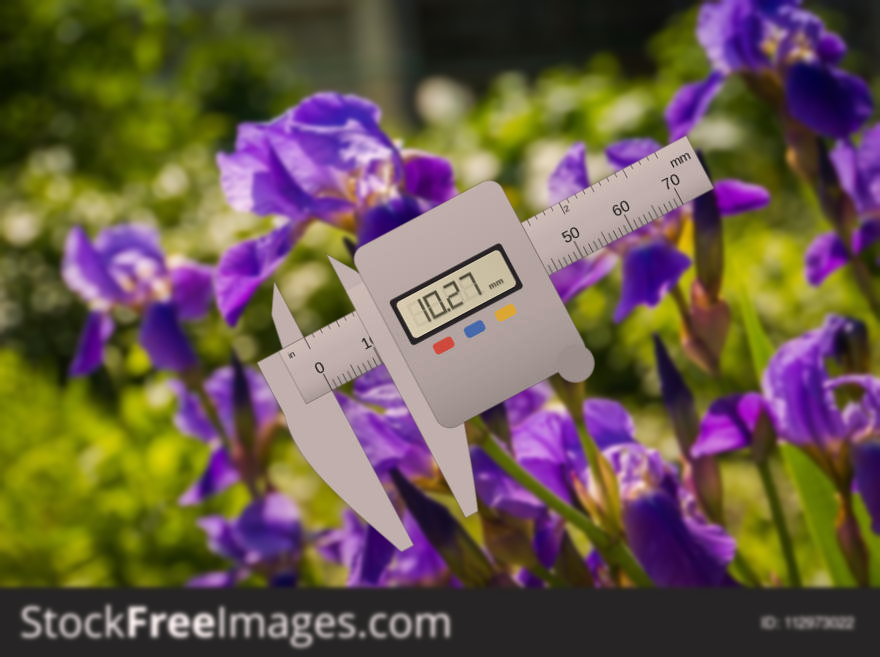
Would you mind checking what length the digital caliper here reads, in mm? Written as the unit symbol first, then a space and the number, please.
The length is mm 10.27
